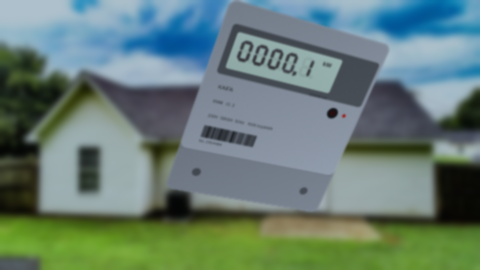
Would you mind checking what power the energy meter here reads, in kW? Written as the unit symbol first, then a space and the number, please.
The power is kW 0.1
